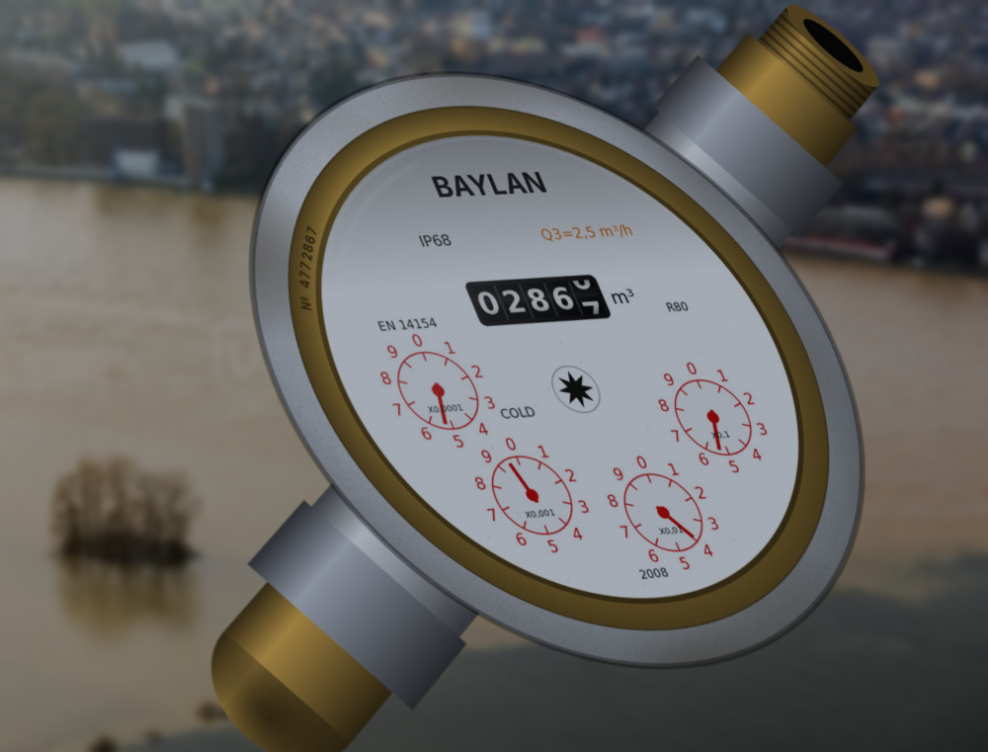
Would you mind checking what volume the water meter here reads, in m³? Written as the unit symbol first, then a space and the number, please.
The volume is m³ 2866.5395
